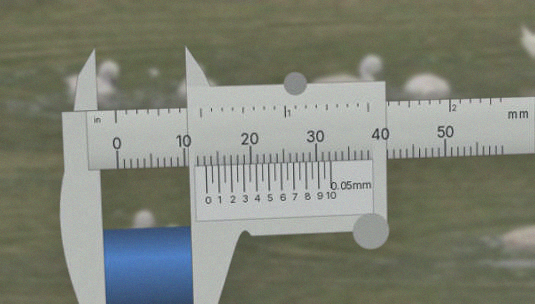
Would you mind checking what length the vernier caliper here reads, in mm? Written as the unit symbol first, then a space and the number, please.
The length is mm 13.2
